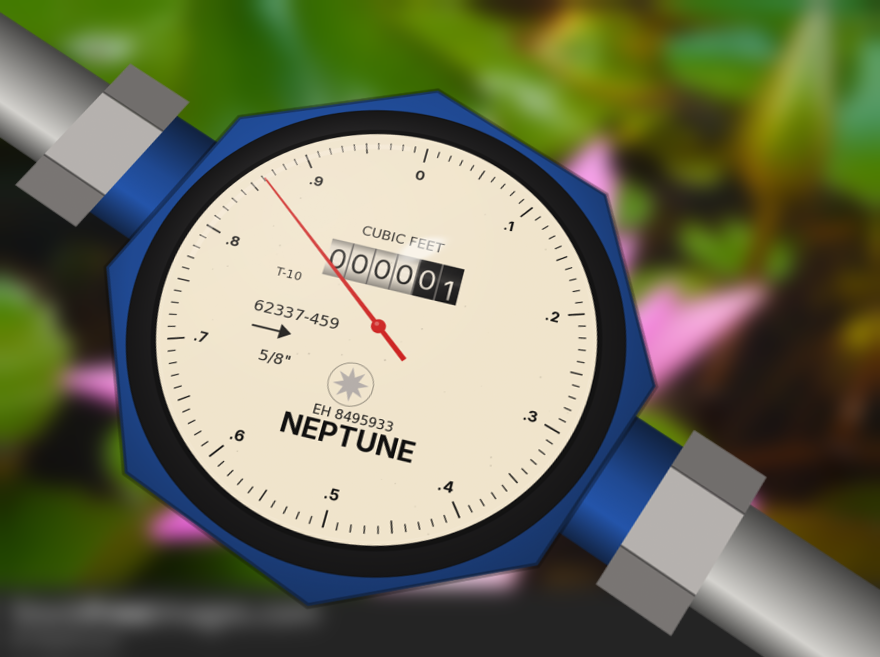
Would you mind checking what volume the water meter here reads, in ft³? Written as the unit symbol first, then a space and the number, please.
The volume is ft³ 0.86
